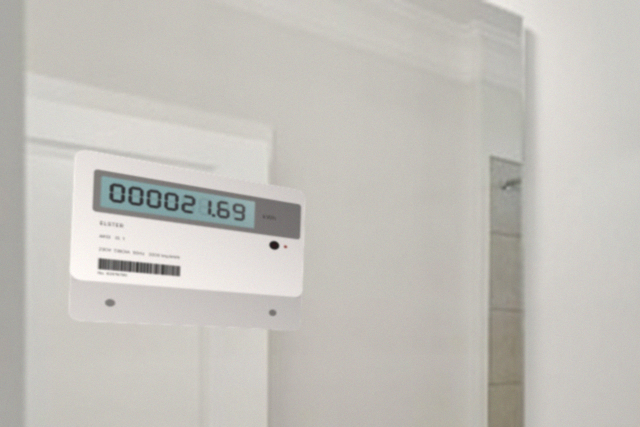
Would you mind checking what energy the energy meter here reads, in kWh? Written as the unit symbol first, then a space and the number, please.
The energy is kWh 21.69
